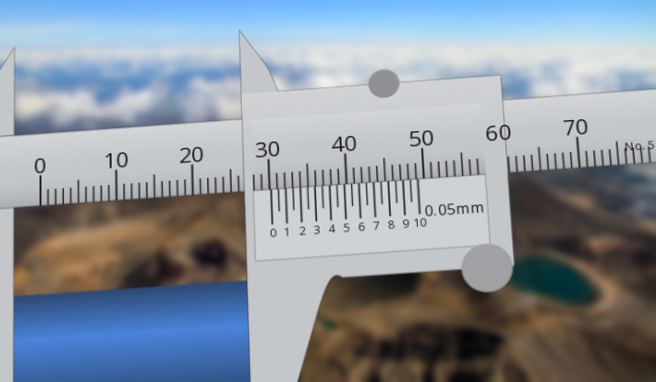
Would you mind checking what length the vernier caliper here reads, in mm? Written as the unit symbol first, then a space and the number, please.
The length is mm 30.2
